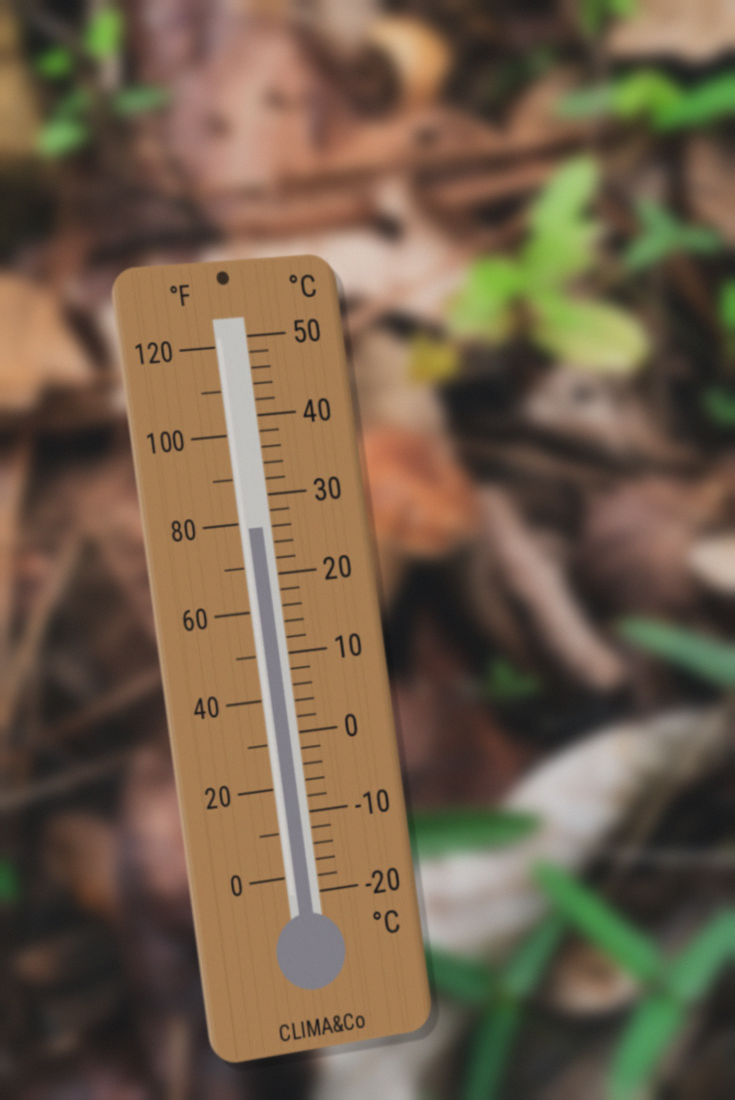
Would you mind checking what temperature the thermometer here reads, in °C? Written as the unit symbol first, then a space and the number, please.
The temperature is °C 26
